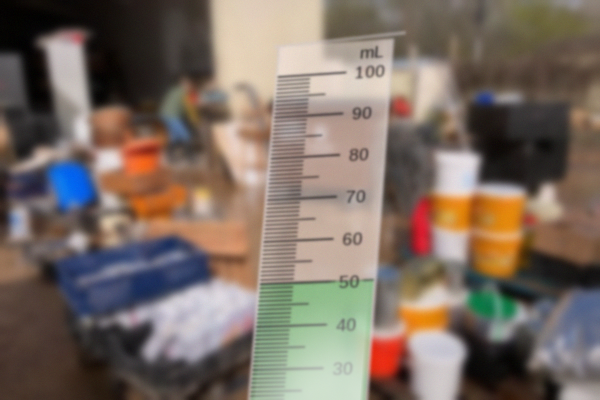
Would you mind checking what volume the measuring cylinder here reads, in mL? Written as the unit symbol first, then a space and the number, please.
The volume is mL 50
